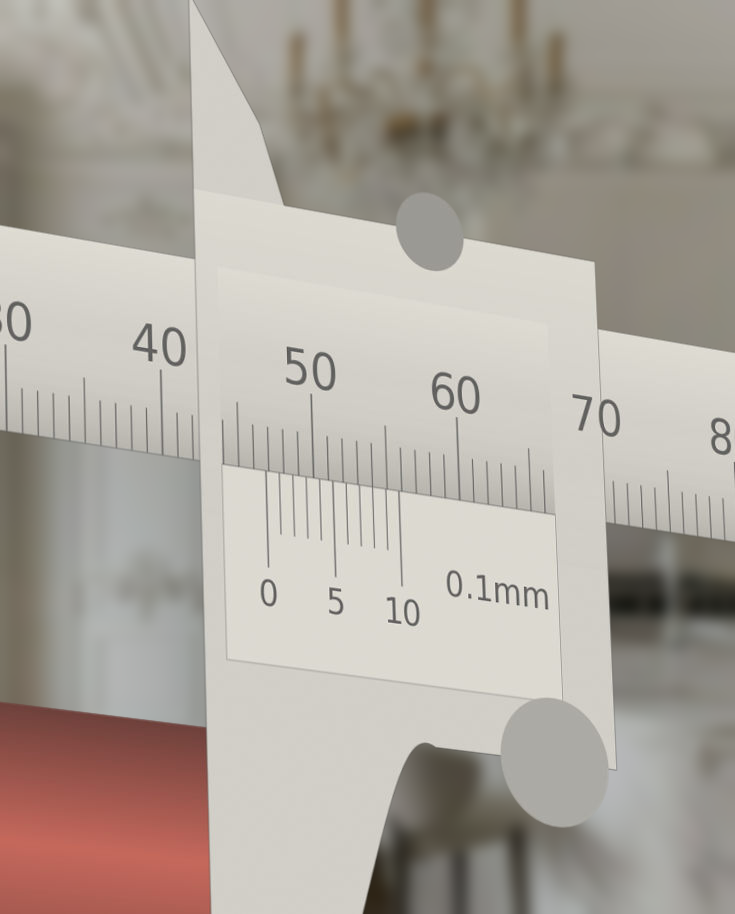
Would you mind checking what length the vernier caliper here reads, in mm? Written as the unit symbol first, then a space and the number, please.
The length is mm 46.8
